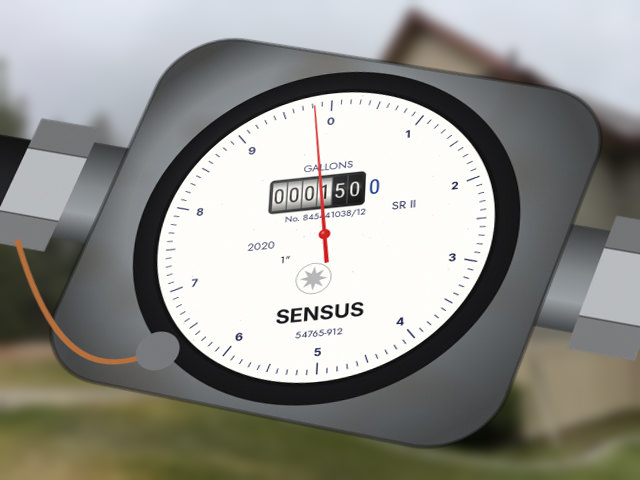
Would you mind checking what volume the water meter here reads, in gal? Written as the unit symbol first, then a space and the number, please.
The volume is gal 1499.8
